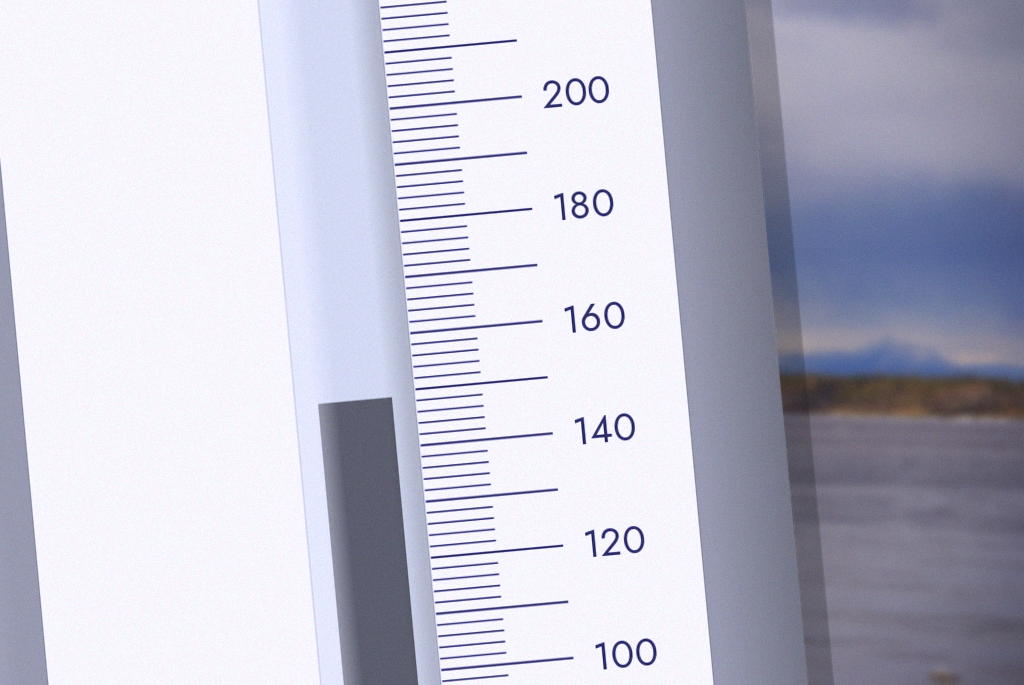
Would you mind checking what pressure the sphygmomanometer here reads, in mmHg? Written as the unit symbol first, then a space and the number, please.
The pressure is mmHg 149
